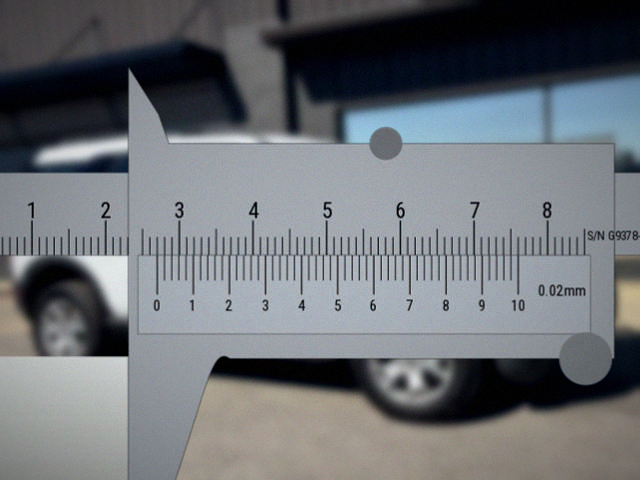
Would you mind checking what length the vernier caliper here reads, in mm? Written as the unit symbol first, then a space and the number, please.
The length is mm 27.0
